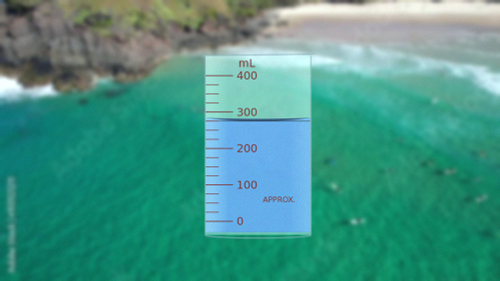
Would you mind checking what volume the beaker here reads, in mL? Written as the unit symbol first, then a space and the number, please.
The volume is mL 275
